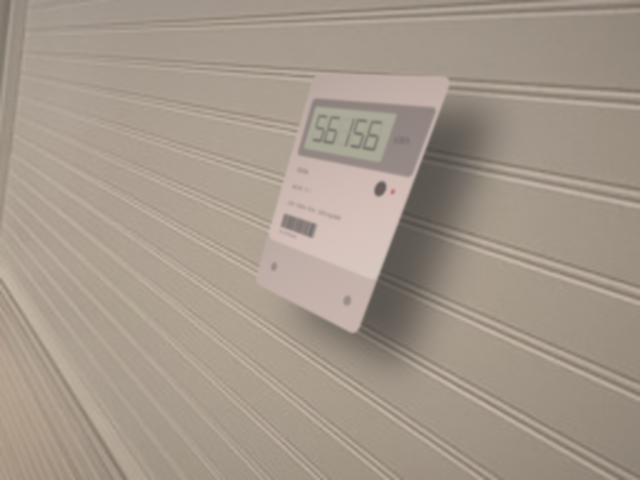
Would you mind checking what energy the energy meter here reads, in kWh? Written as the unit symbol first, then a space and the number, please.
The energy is kWh 56156
